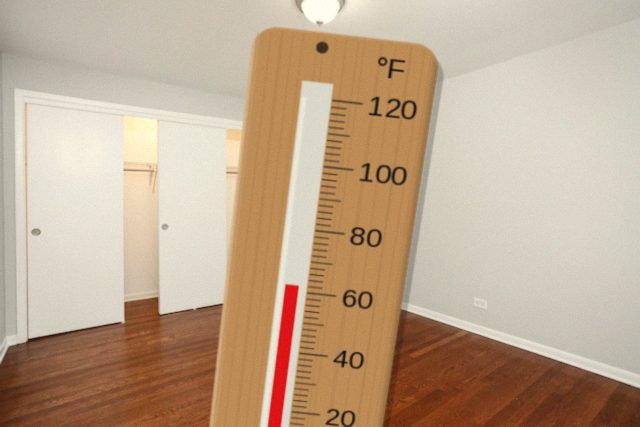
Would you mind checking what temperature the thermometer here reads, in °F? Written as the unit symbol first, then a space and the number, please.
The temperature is °F 62
